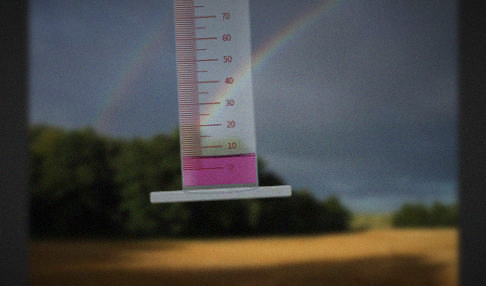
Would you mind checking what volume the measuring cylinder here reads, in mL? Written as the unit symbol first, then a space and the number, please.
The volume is mL 5
